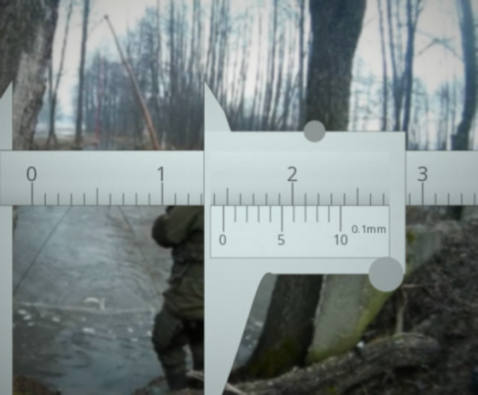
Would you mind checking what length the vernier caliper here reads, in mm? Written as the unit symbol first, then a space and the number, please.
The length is mm 14.7
